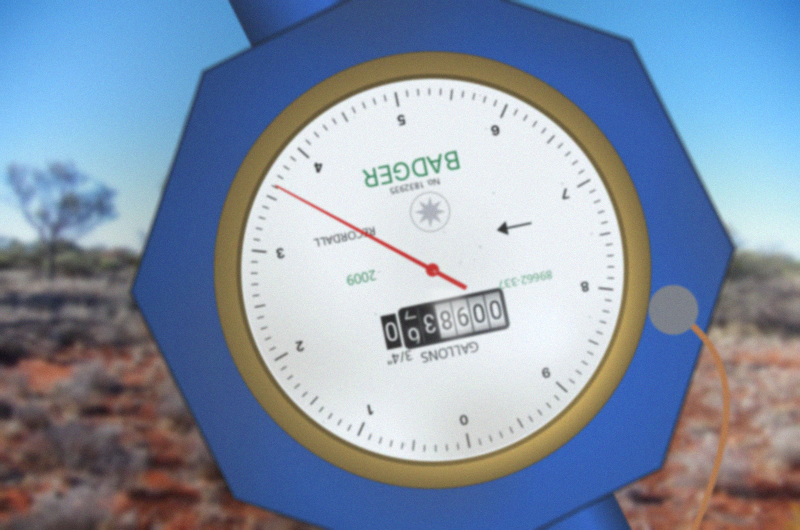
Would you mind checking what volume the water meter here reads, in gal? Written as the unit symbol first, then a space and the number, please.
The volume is gal 98363.6
